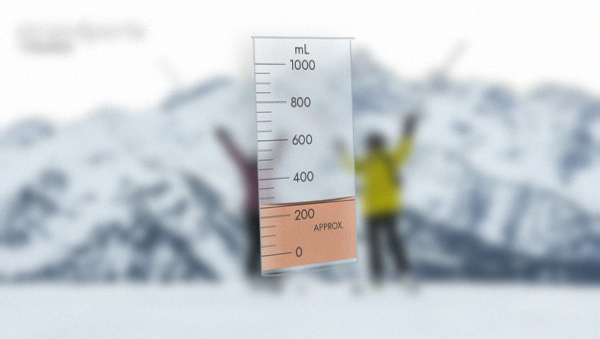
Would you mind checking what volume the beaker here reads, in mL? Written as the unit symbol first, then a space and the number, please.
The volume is mL 250
